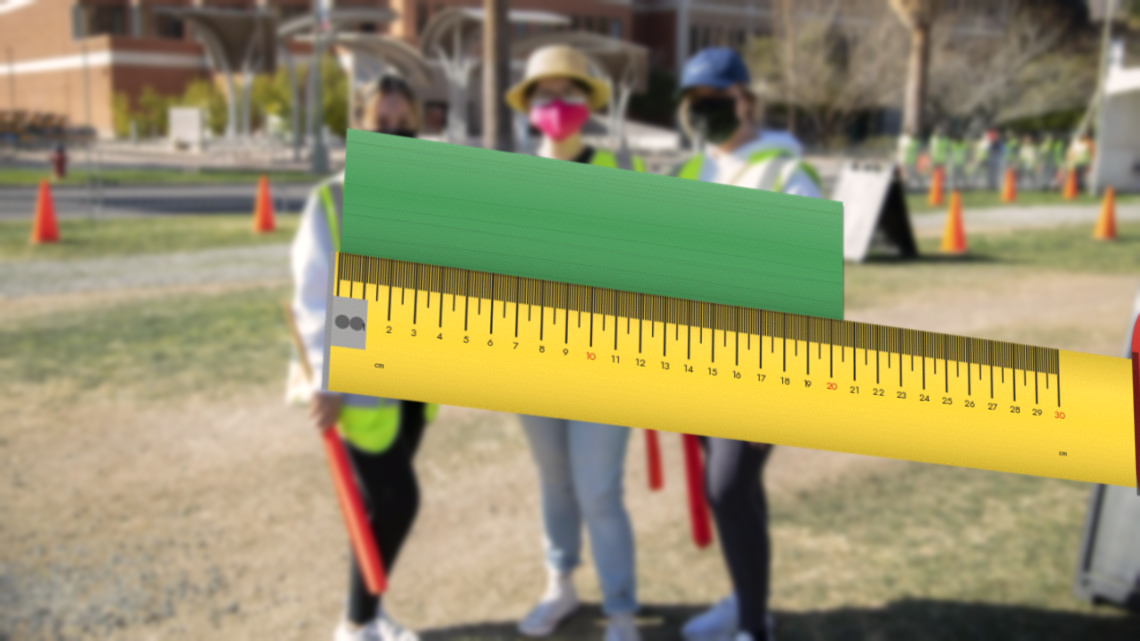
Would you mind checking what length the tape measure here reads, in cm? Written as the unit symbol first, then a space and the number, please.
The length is cm 20.5
